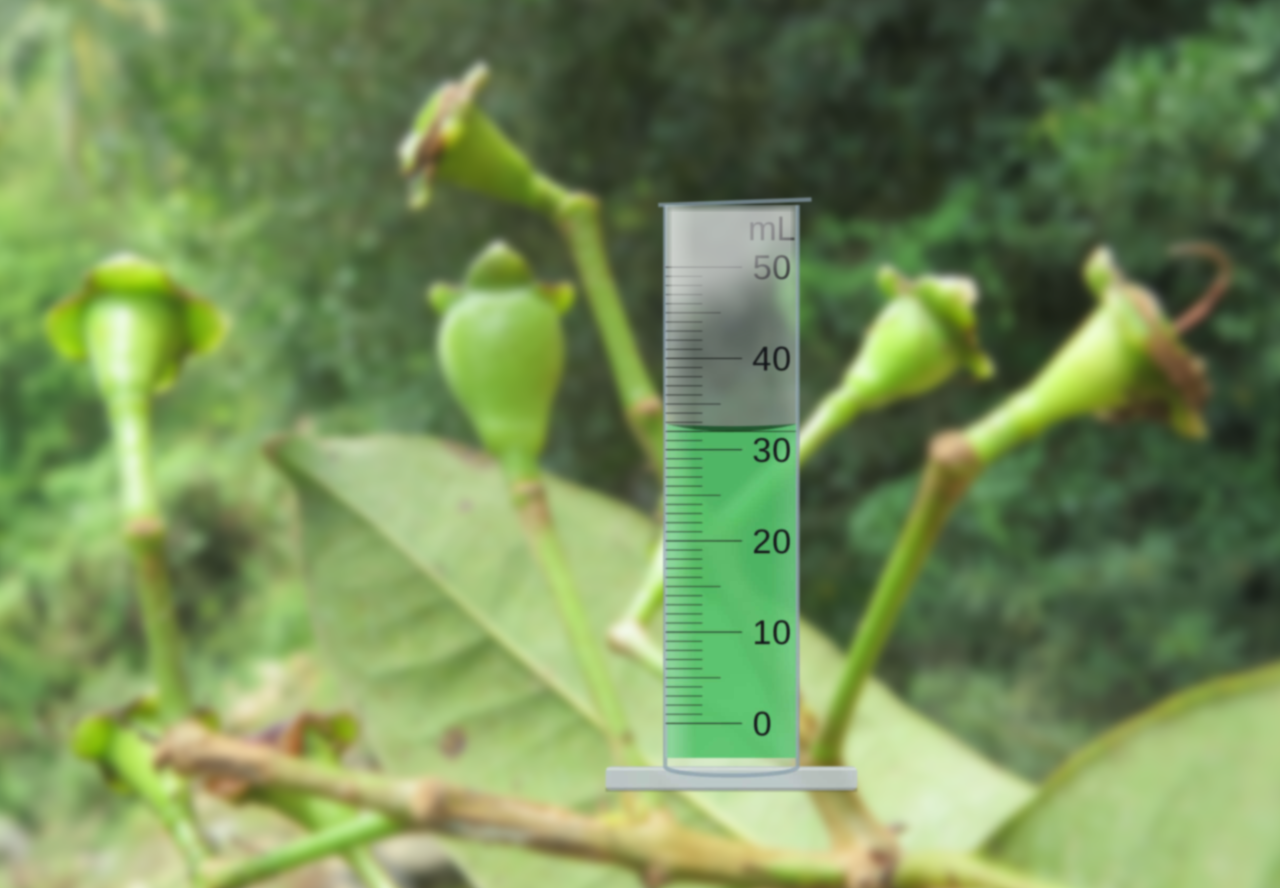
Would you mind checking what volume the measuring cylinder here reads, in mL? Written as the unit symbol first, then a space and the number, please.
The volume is mL 32
